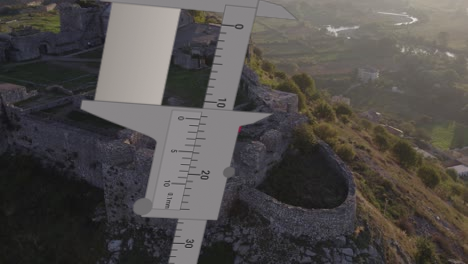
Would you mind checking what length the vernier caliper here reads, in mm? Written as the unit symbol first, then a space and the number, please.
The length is mm 12.4
